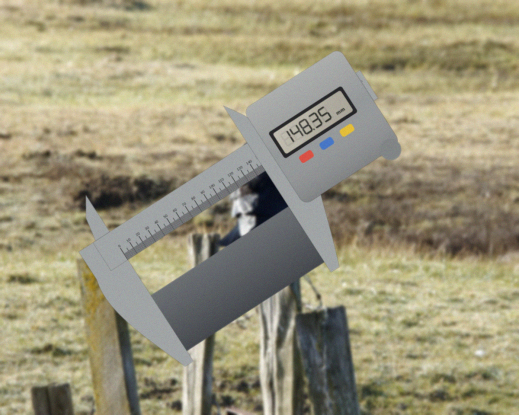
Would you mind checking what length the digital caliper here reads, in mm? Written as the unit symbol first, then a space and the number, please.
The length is mm 148.35
